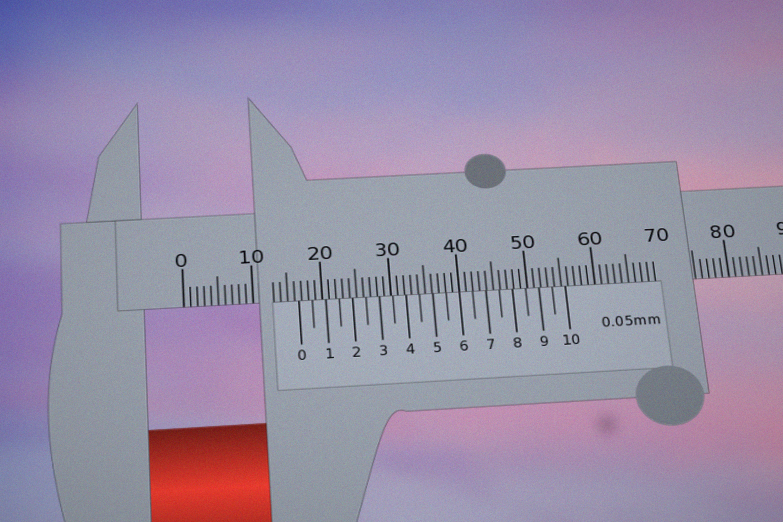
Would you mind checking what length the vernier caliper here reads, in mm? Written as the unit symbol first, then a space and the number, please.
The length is mm 16.6
